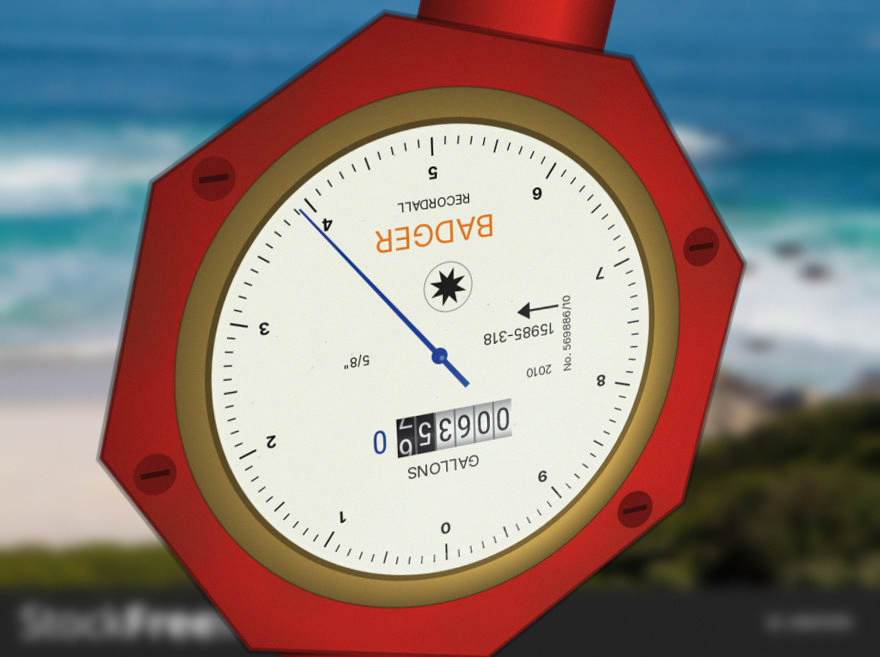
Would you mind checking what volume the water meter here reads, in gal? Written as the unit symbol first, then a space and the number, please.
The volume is gal 63563.9
